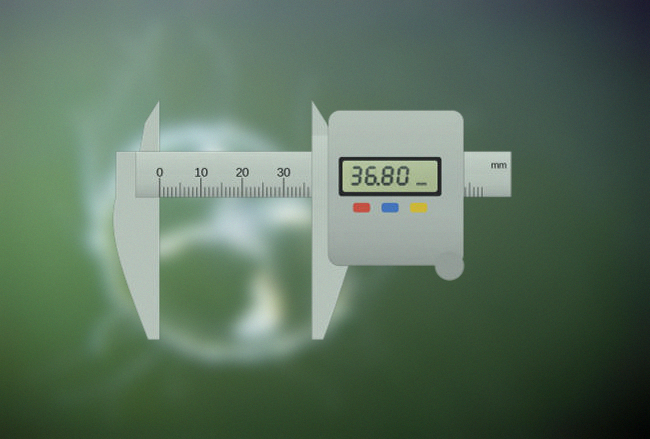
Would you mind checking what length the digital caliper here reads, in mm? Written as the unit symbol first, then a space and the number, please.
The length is mm 36.80
